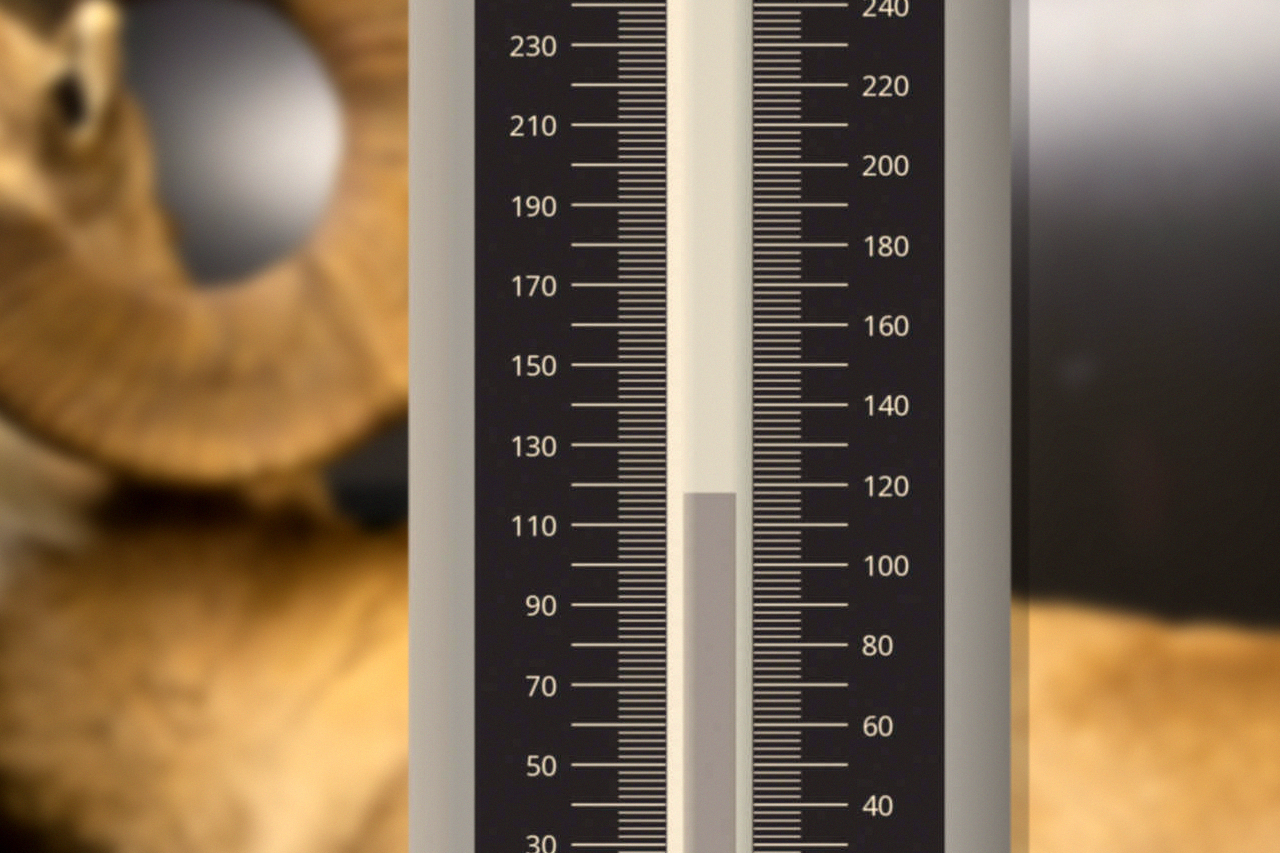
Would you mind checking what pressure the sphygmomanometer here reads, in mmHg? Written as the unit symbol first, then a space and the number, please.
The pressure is mmHg 118
